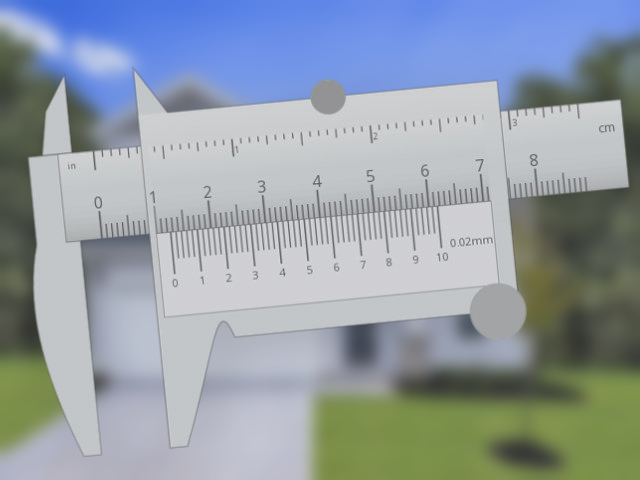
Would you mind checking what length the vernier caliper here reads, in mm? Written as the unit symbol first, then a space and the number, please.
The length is mm 12.6
